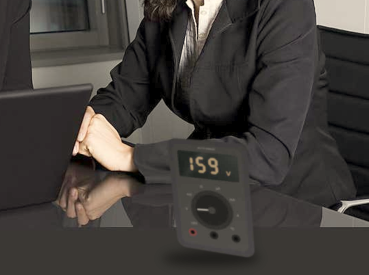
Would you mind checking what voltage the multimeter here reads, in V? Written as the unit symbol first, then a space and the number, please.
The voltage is V 159
